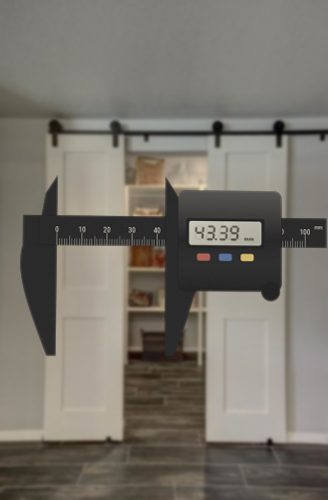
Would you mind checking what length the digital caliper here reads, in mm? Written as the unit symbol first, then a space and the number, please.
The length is mm 43.39
